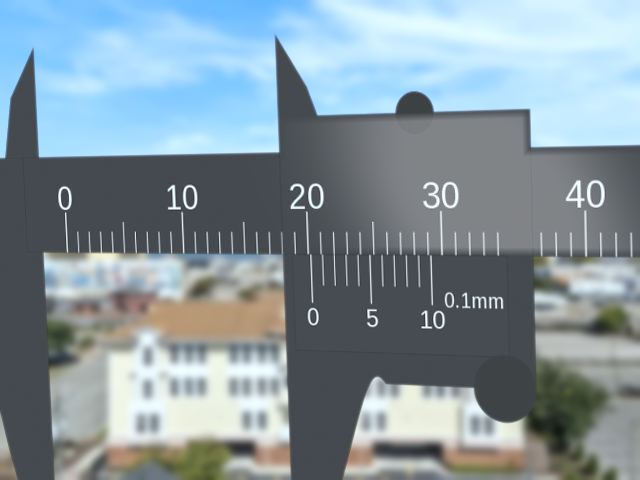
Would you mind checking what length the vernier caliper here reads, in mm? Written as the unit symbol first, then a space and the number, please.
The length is mm 20.2
